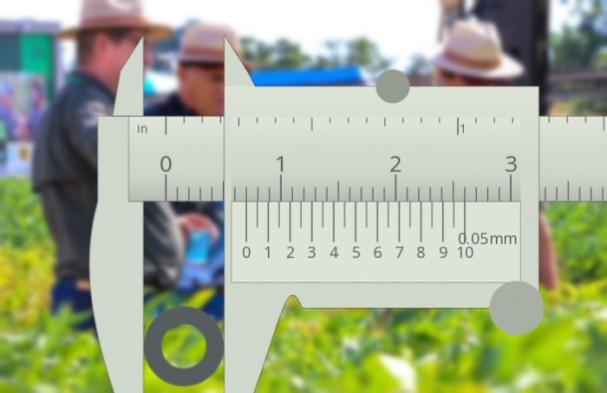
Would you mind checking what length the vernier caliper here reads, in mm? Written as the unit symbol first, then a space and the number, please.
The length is mm 7.0
